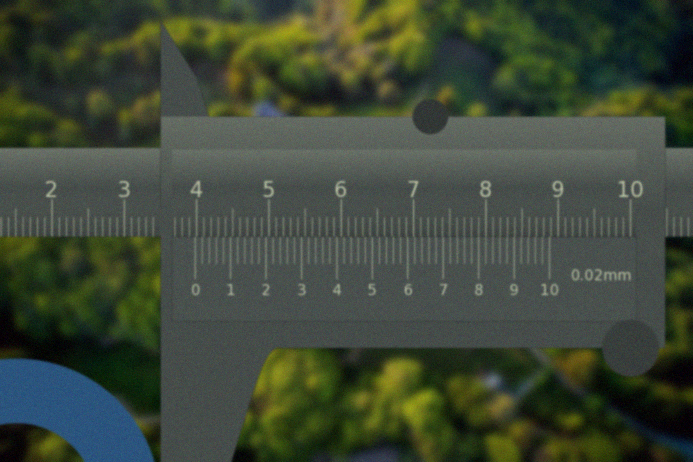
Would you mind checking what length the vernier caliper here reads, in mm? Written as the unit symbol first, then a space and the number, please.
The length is mm 39.8
